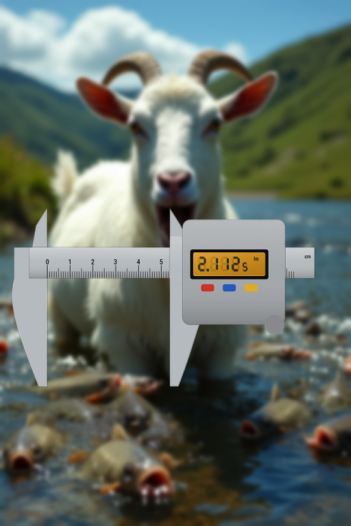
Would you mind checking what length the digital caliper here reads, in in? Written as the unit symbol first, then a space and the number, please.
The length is in 2.1125
